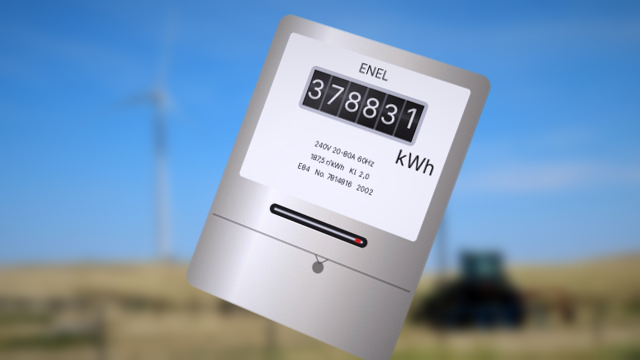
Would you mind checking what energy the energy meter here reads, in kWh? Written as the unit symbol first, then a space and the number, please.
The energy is kWh 378831
